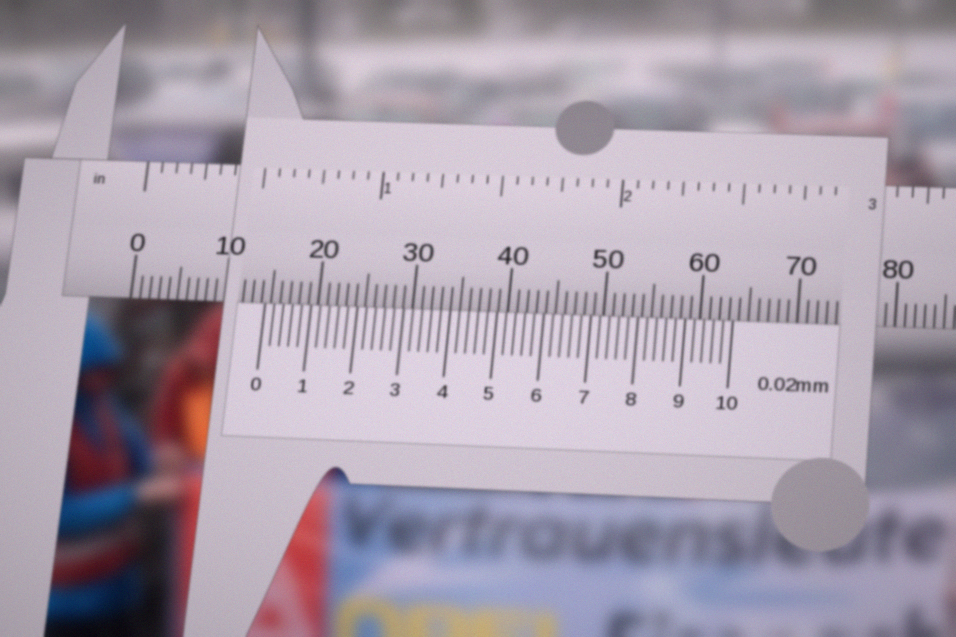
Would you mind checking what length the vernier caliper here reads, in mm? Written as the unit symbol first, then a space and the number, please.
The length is mm 14.4
